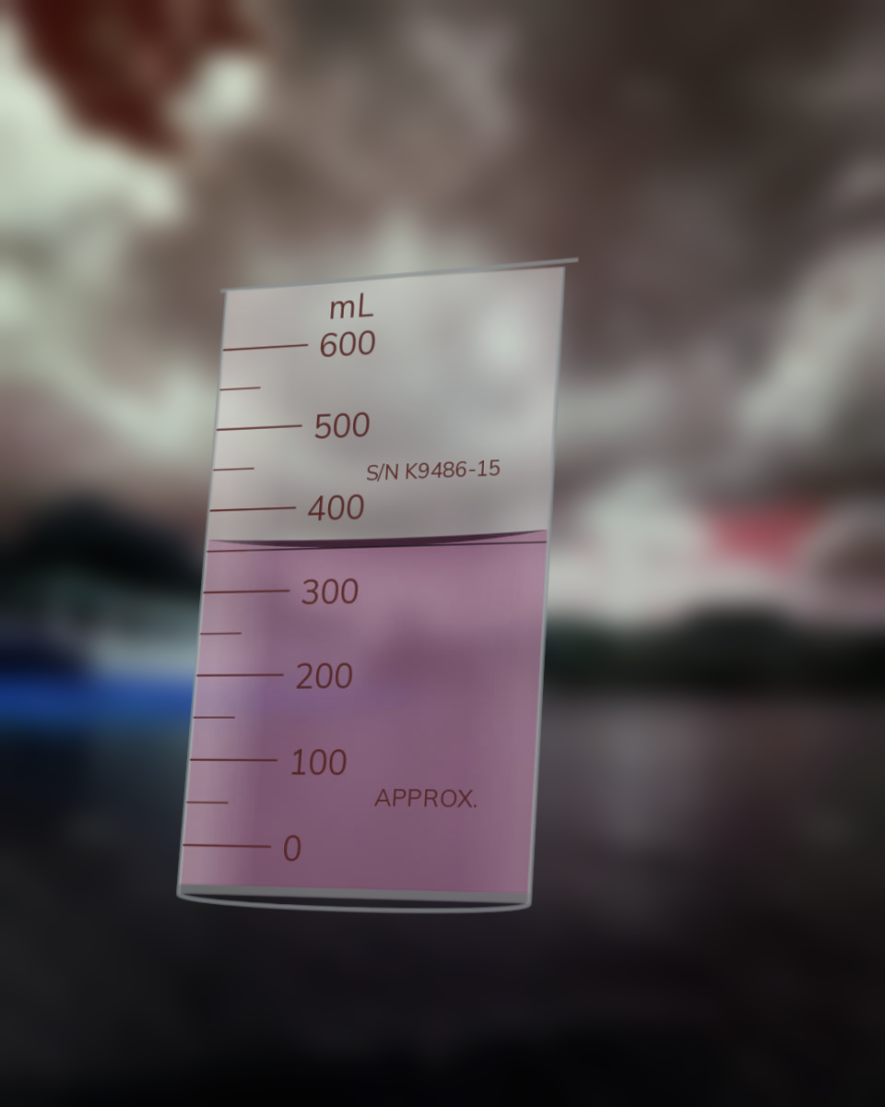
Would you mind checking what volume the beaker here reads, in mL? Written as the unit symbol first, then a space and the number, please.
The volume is mL 350
